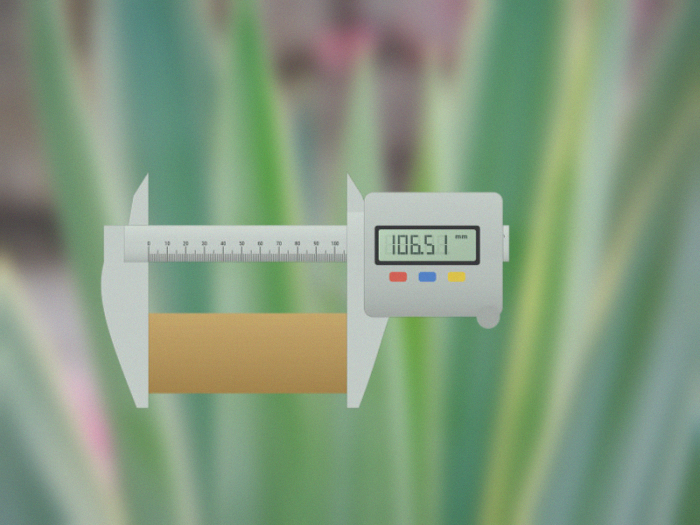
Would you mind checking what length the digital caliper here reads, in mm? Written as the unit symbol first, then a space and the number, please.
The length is mm 106.51
